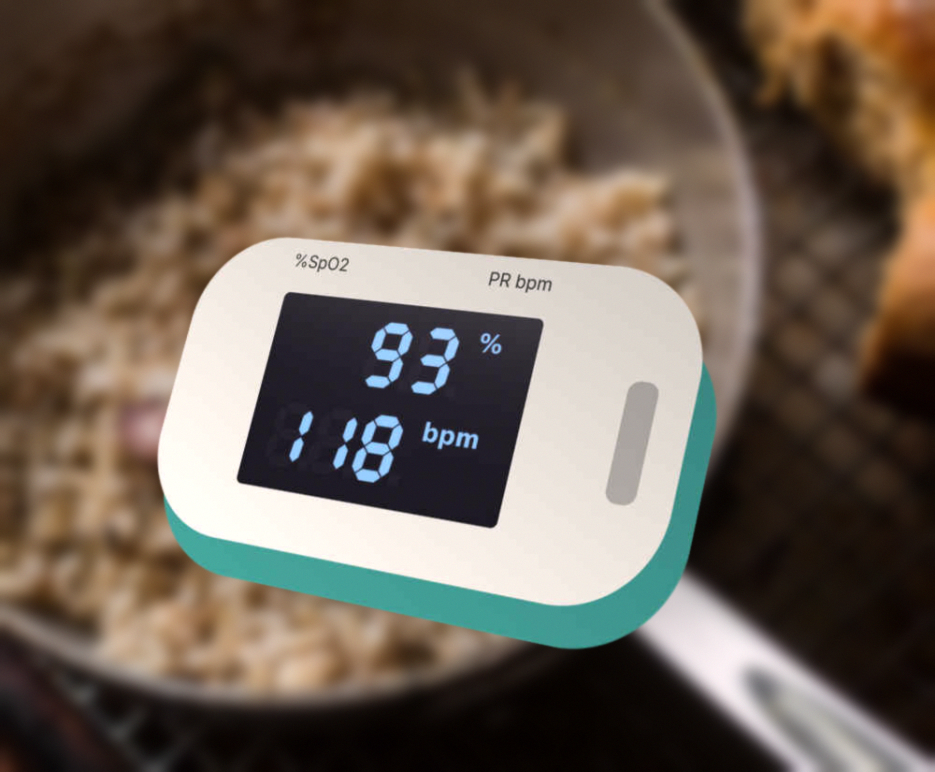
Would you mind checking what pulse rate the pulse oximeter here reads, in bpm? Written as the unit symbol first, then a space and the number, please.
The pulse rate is bpm 118
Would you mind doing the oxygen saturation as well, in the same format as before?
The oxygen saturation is % 93
